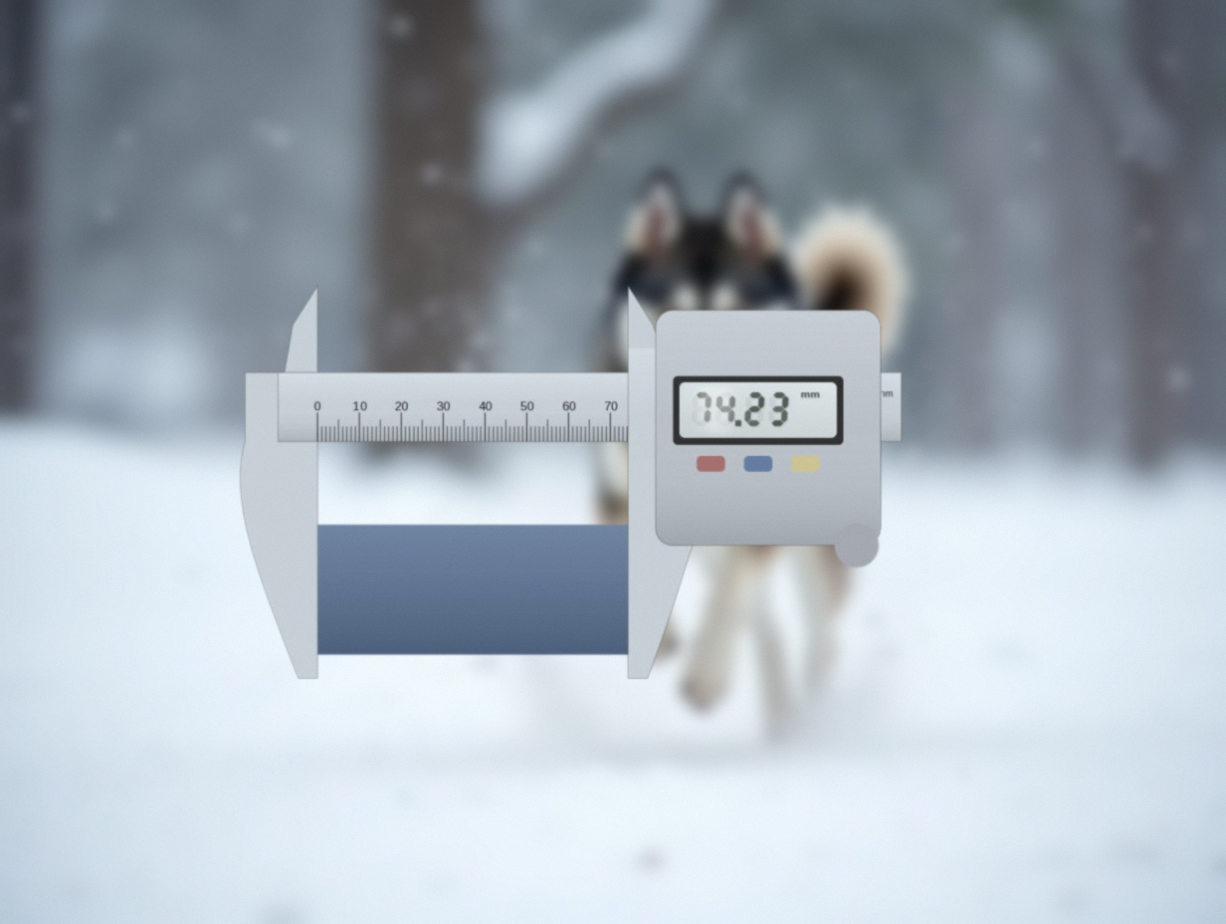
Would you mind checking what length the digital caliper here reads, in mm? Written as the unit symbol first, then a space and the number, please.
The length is mm 74.23
